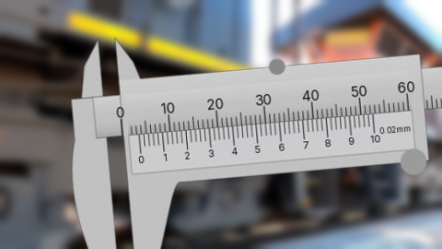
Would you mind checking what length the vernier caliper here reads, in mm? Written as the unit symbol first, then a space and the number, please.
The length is mm 3.5
